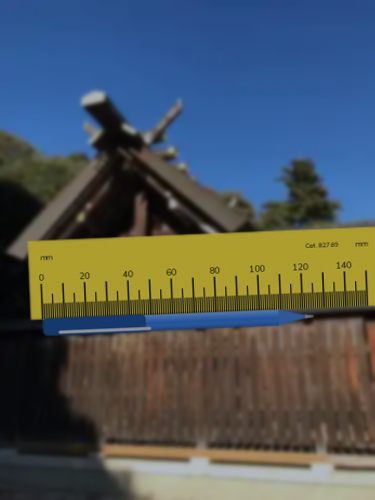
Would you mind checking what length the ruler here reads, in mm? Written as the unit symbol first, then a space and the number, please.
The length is mm 125
